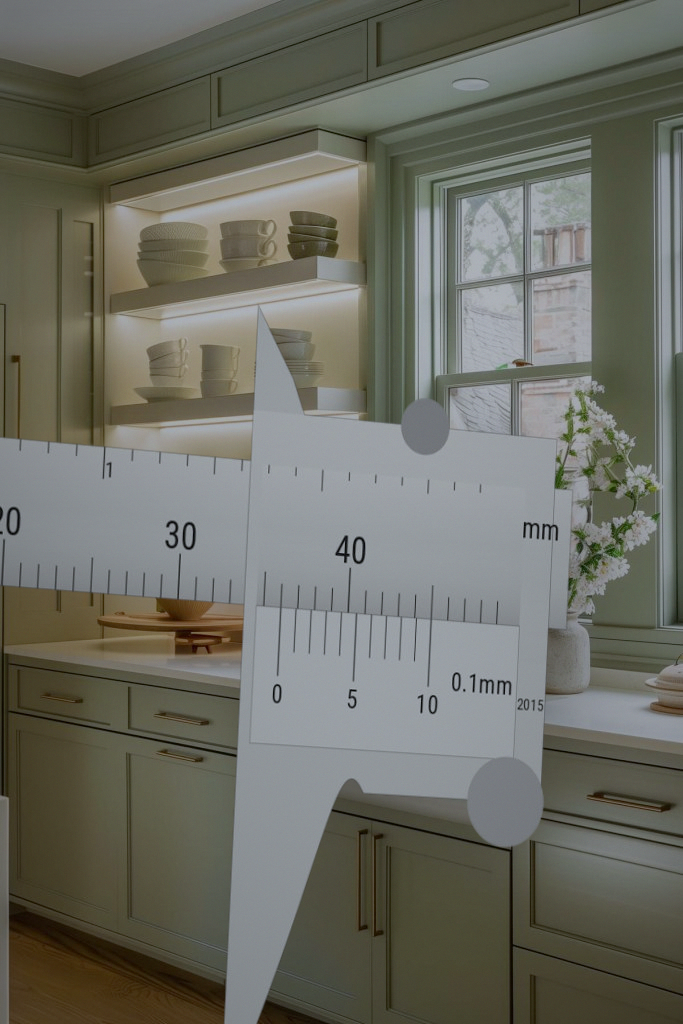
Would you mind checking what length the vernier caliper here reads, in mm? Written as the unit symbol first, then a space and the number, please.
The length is mm 36.0
